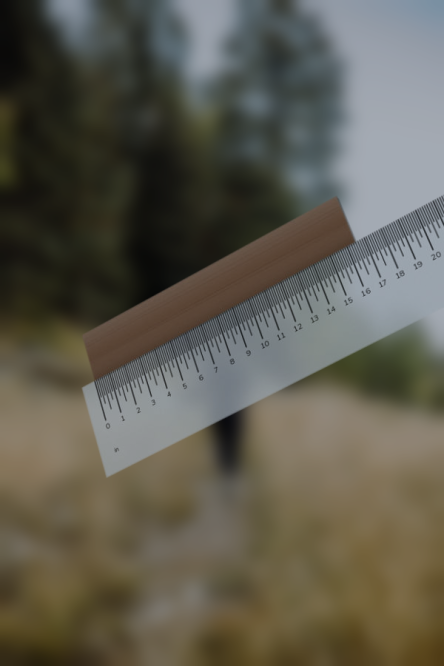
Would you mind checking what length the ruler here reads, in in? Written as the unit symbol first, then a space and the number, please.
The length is in 16.5
